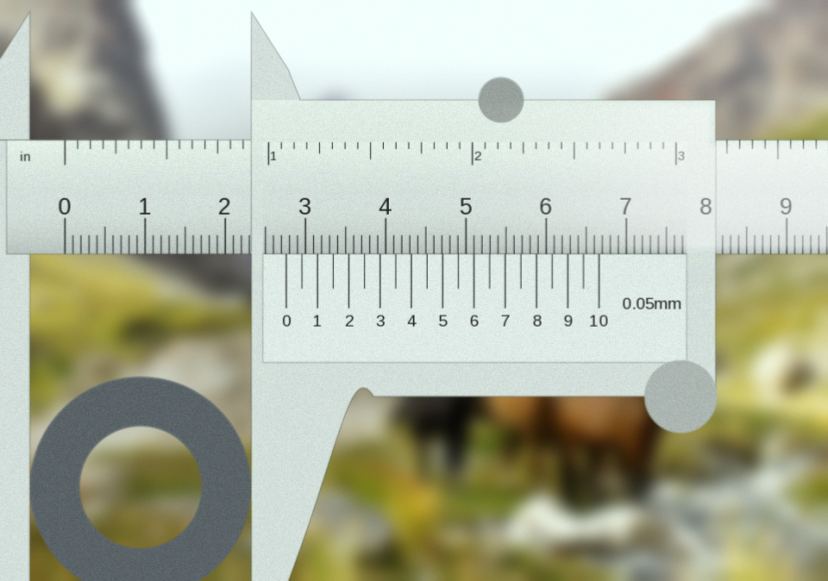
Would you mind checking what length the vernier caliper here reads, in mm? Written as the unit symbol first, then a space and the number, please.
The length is mm 27.6
